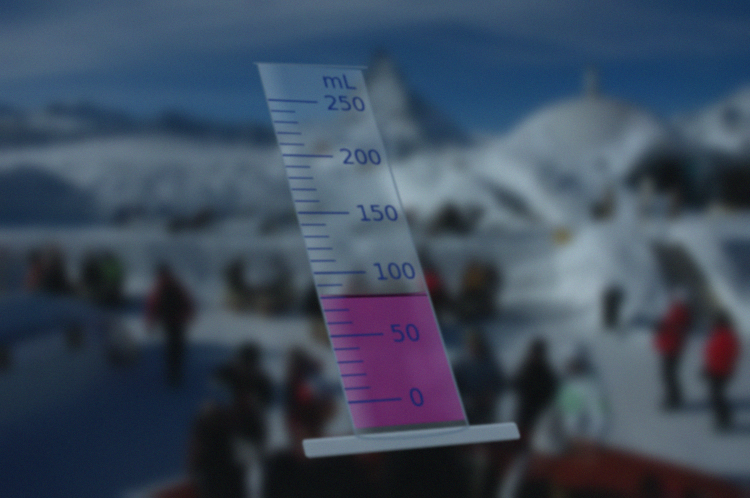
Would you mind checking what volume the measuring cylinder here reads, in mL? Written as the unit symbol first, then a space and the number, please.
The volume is mL 80
